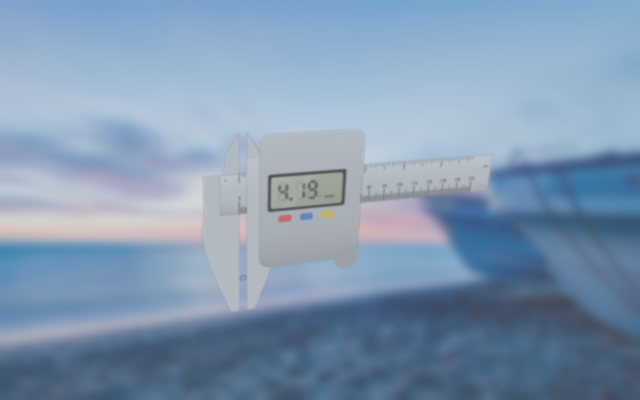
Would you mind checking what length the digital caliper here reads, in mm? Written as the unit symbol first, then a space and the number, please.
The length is mm 4.19
